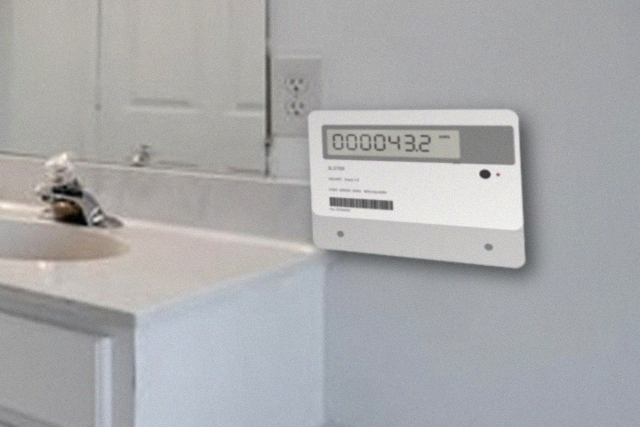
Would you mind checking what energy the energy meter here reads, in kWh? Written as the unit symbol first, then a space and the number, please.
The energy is kWh 43.2
